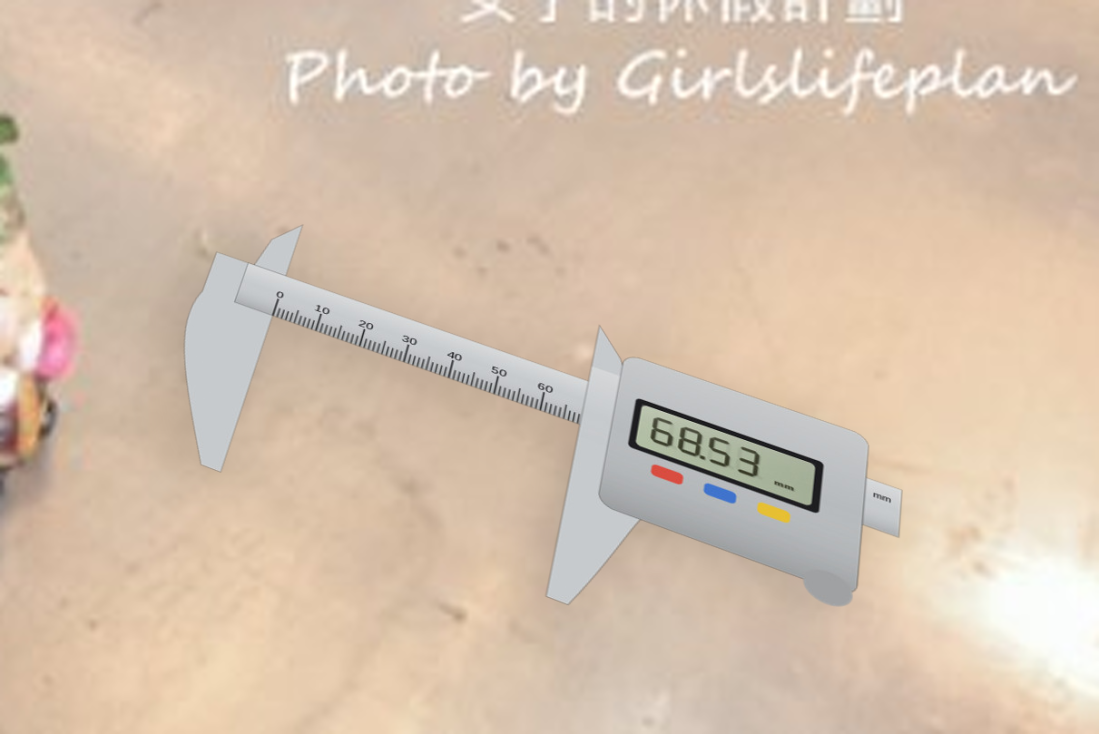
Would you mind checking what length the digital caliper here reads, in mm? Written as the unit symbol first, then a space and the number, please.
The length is mm 68.53
